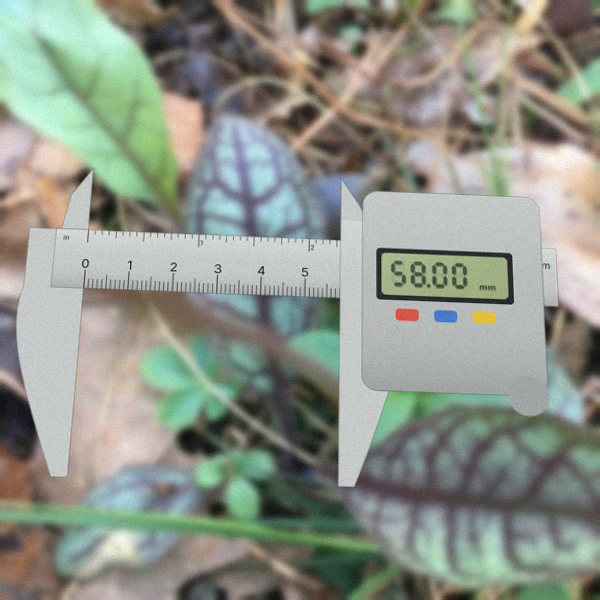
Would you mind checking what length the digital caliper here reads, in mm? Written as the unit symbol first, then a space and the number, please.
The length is mm 58.00
